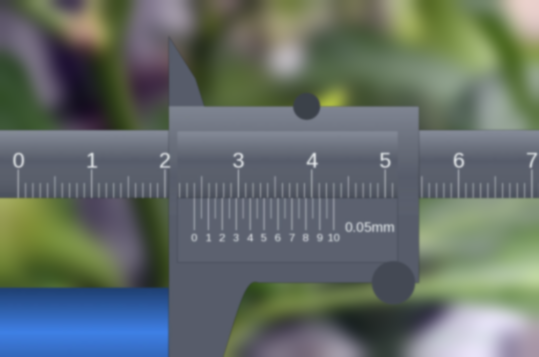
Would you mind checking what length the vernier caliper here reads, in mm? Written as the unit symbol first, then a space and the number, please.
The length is mm 24.0
